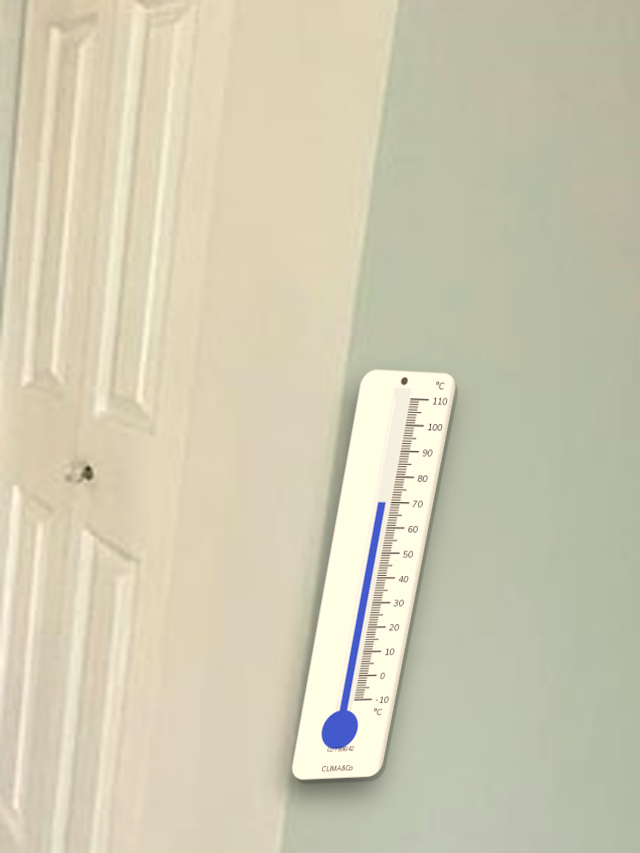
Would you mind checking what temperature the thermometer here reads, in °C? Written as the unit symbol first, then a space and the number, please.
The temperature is °C 70
